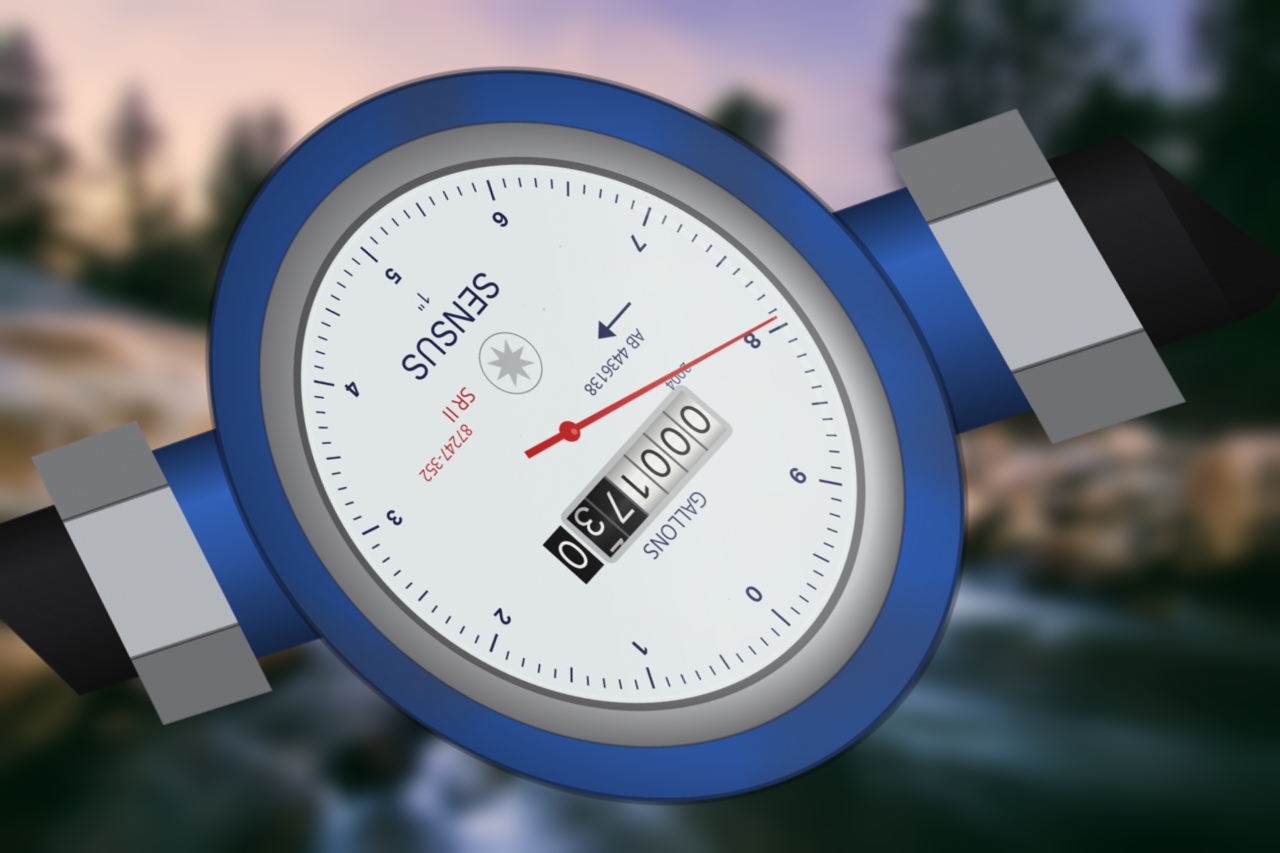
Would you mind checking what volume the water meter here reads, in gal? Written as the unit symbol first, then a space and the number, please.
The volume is gal 1727.9
